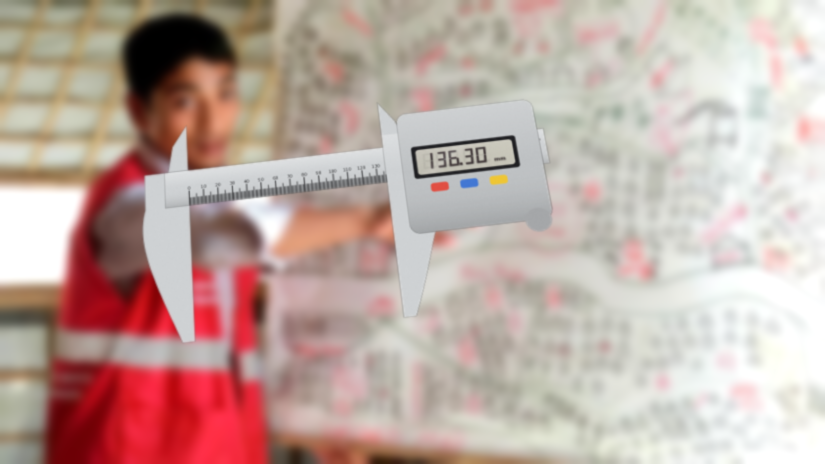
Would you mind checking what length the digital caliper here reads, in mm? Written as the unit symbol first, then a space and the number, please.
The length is mm 136.30
